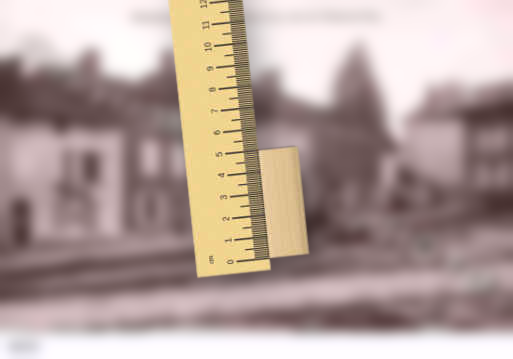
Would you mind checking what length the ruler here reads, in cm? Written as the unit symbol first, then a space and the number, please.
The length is cm 5
